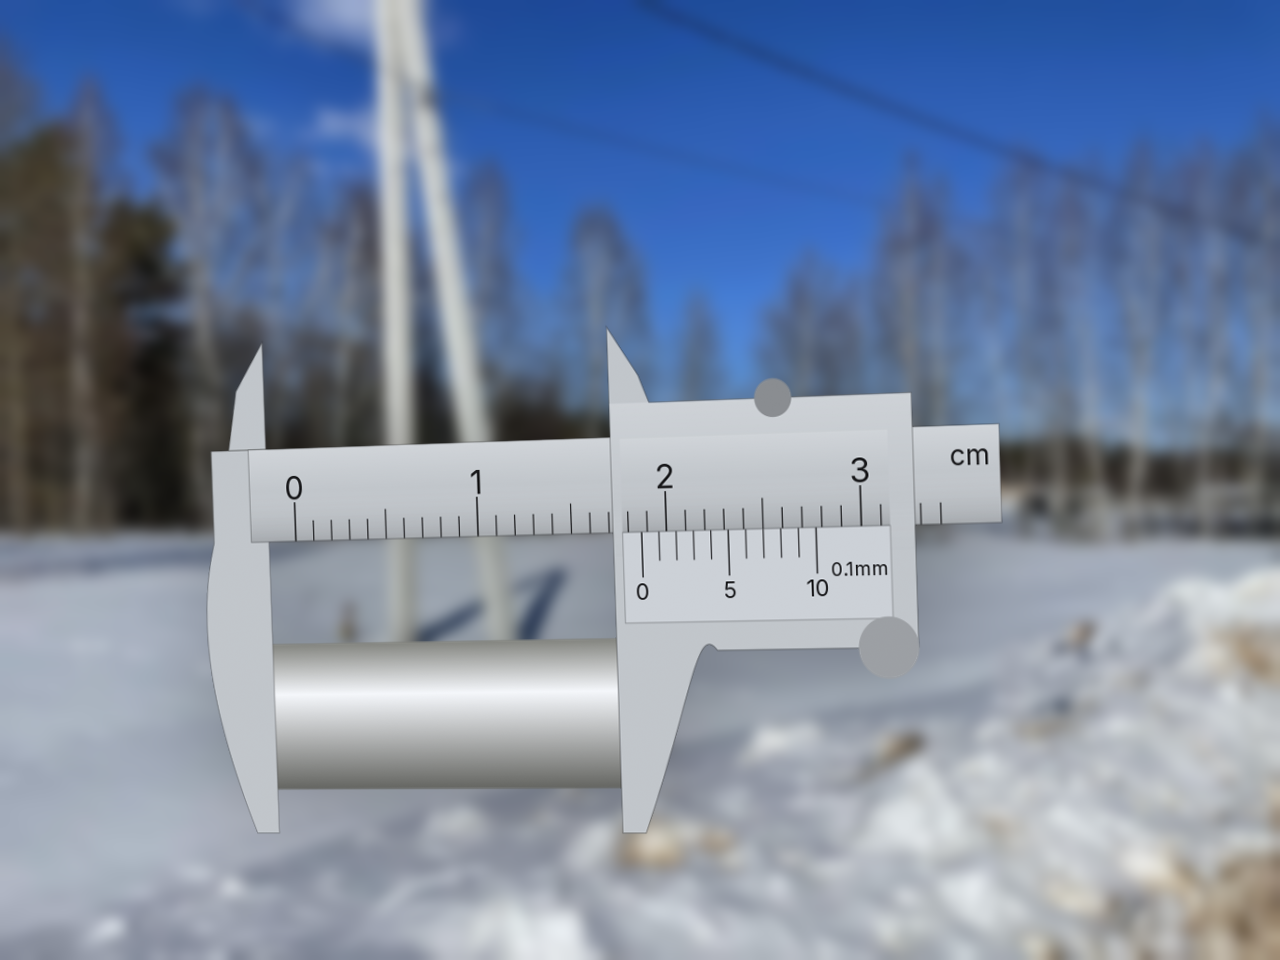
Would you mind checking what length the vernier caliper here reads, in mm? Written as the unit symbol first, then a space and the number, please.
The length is mm 18.7
